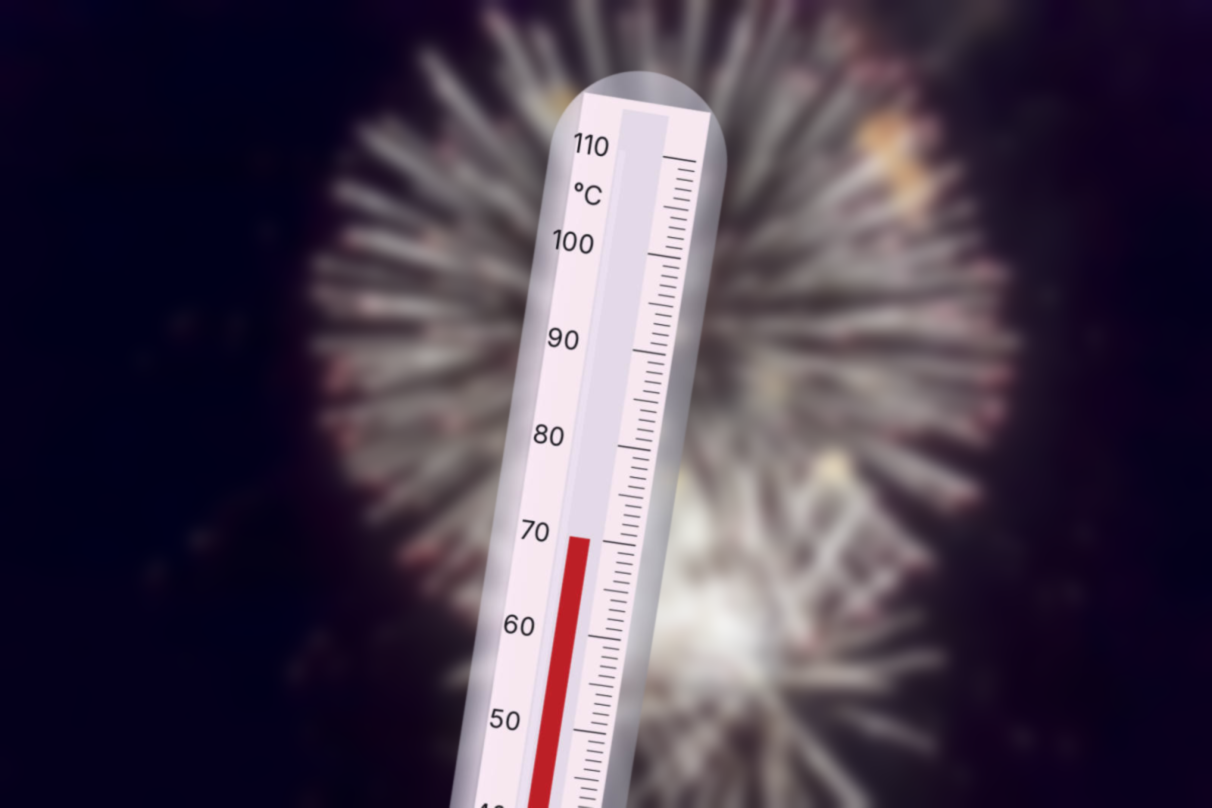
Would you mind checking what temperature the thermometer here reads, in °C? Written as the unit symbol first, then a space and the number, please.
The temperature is °C 70
